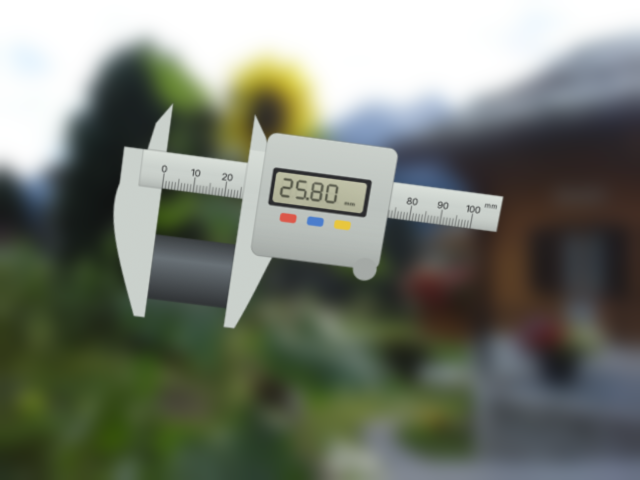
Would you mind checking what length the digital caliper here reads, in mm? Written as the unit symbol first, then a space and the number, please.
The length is mm 25.80
